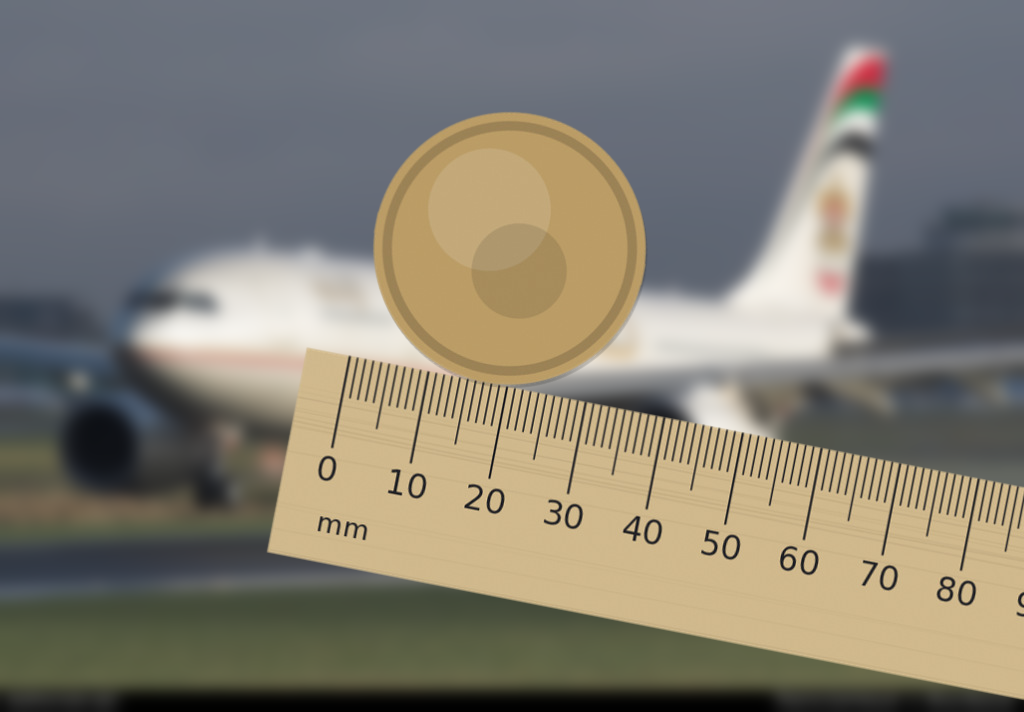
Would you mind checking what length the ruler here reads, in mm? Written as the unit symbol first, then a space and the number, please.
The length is mm 34
